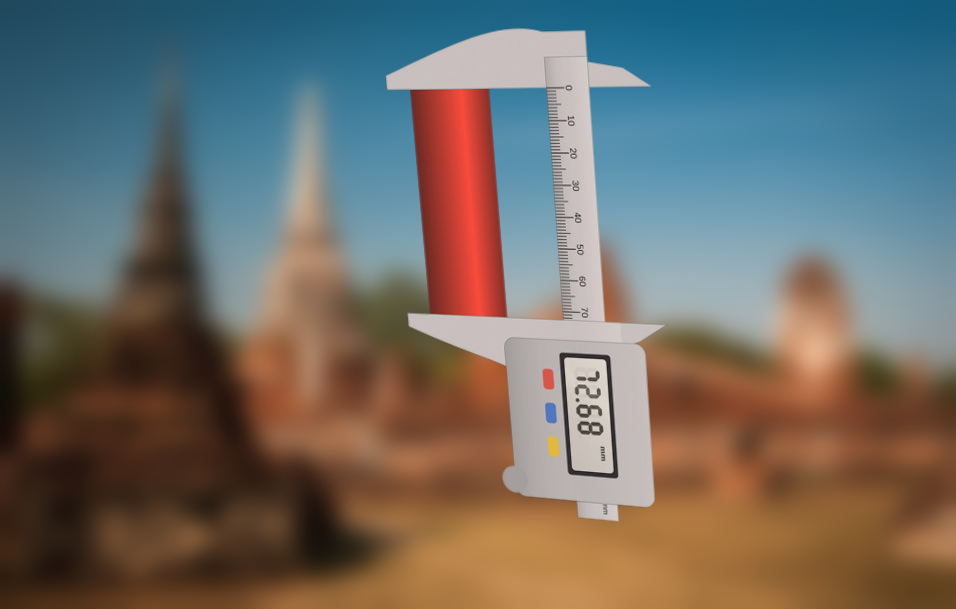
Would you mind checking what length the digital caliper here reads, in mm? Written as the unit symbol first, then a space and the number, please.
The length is mm 72.68
